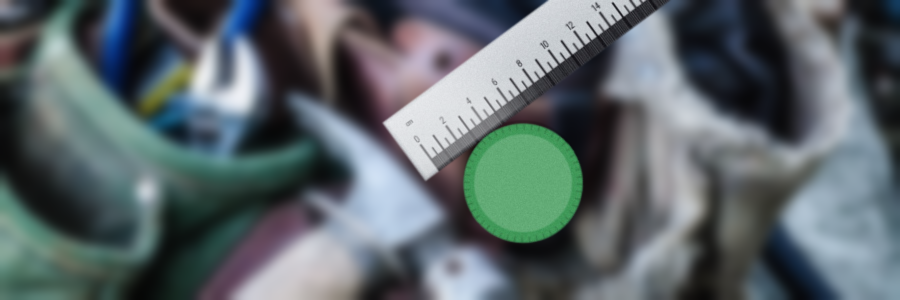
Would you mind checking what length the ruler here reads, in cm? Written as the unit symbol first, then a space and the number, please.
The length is cm 7.5
